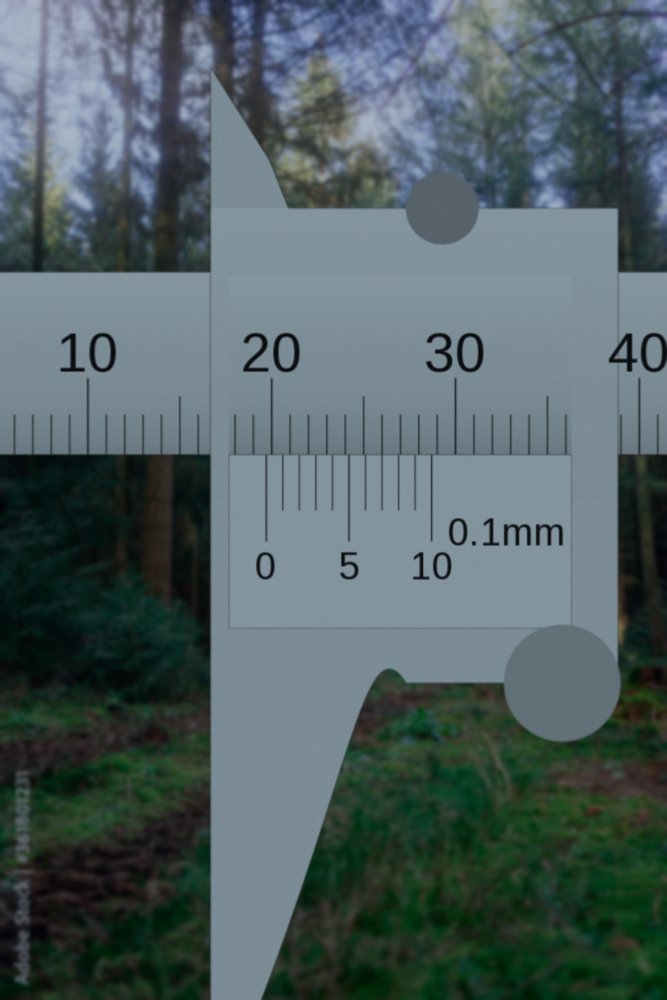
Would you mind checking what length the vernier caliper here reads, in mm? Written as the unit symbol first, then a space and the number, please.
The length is mm 19.7
